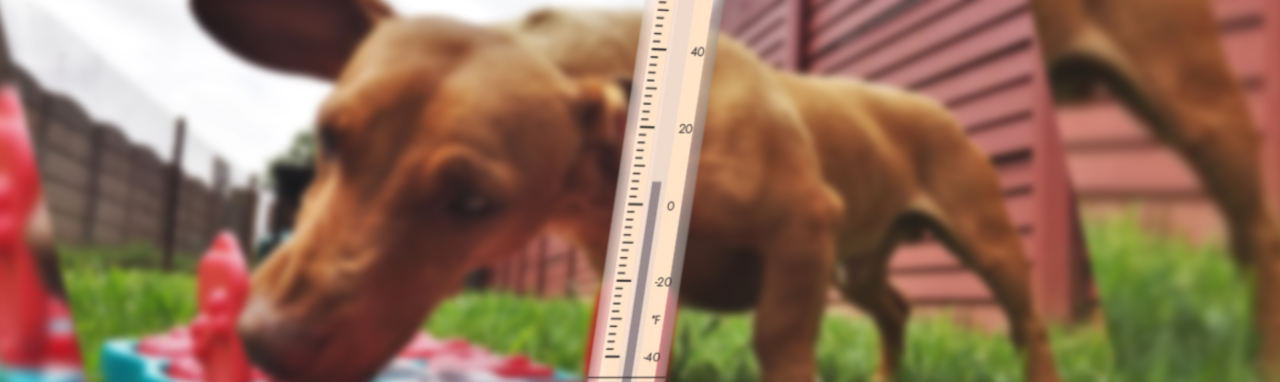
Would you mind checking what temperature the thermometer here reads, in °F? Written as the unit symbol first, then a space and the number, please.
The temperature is °F 6
